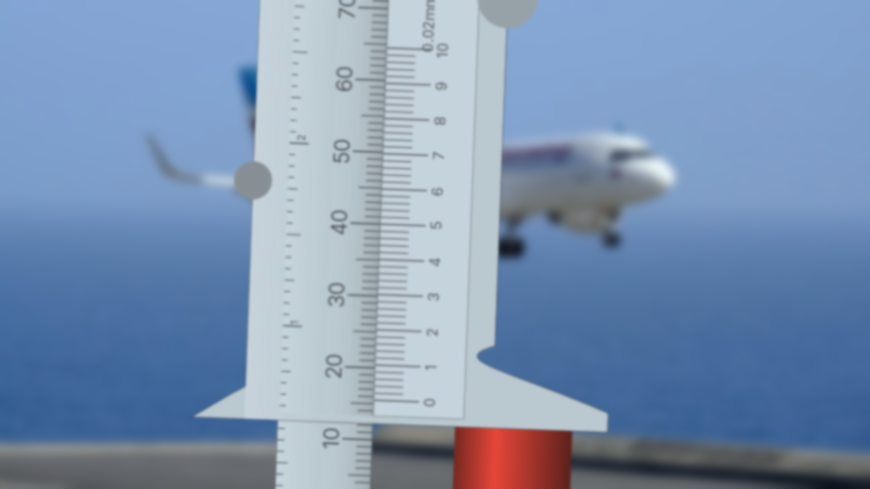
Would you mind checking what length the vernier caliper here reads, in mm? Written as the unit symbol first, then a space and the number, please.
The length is mm 15.5
